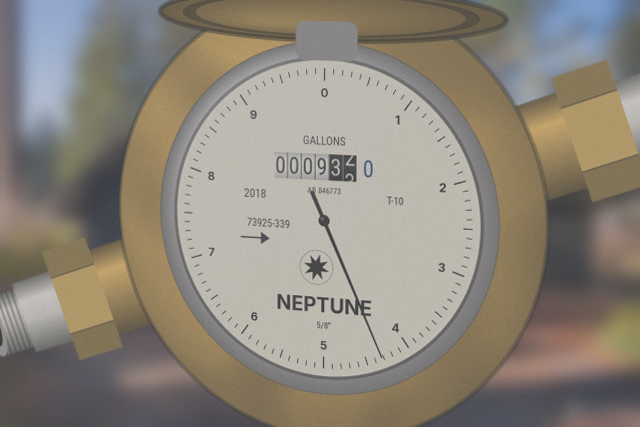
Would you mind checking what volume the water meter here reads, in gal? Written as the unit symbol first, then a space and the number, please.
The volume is gal 9324.3
